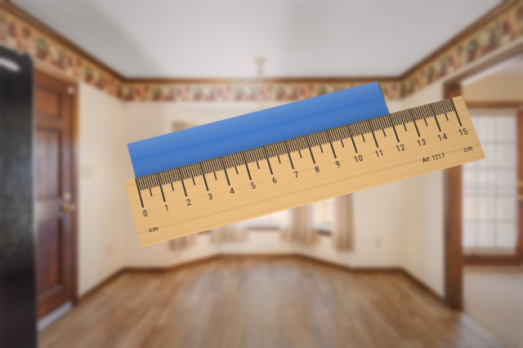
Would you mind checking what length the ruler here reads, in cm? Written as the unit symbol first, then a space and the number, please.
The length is cm 12
